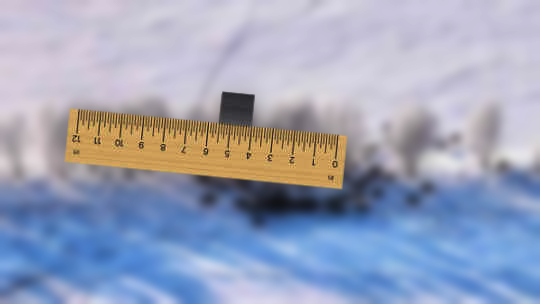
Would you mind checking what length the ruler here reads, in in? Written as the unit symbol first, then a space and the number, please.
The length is in 1.5
